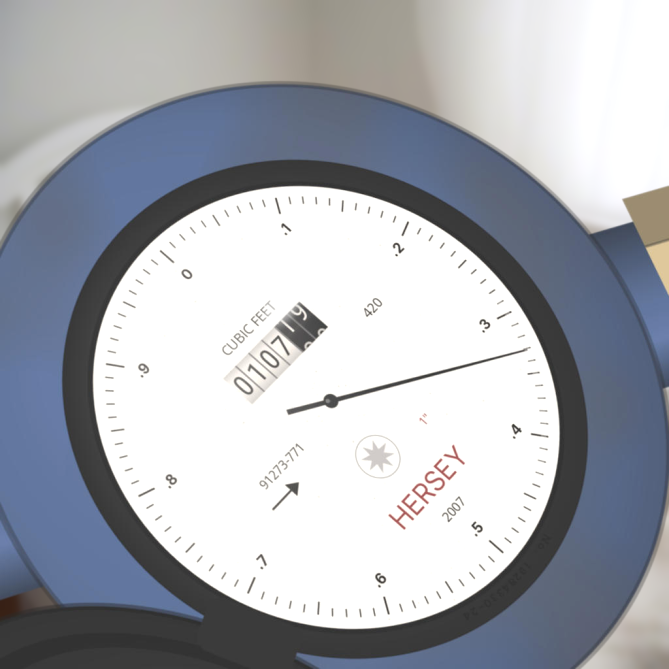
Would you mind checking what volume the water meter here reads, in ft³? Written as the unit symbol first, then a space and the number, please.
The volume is ft³ 10719.33
